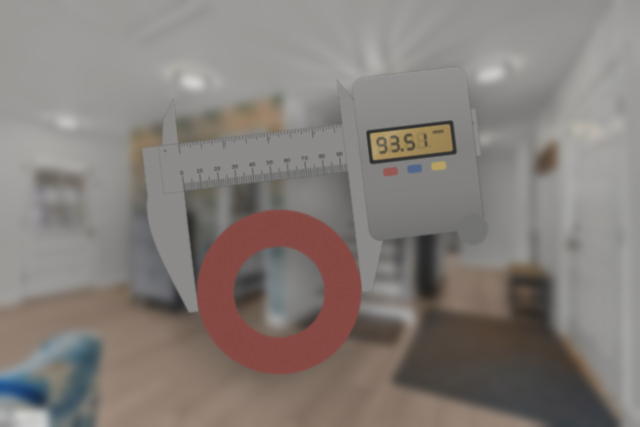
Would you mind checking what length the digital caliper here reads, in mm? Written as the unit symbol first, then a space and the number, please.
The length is mm 93.51
